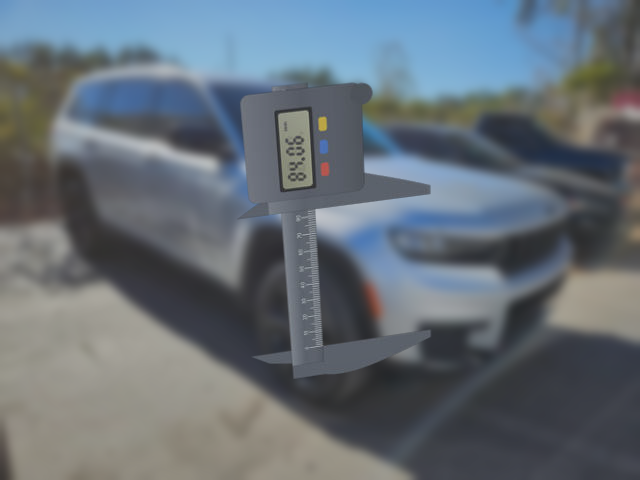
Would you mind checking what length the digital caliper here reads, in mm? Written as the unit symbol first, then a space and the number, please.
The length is mm 84.06
